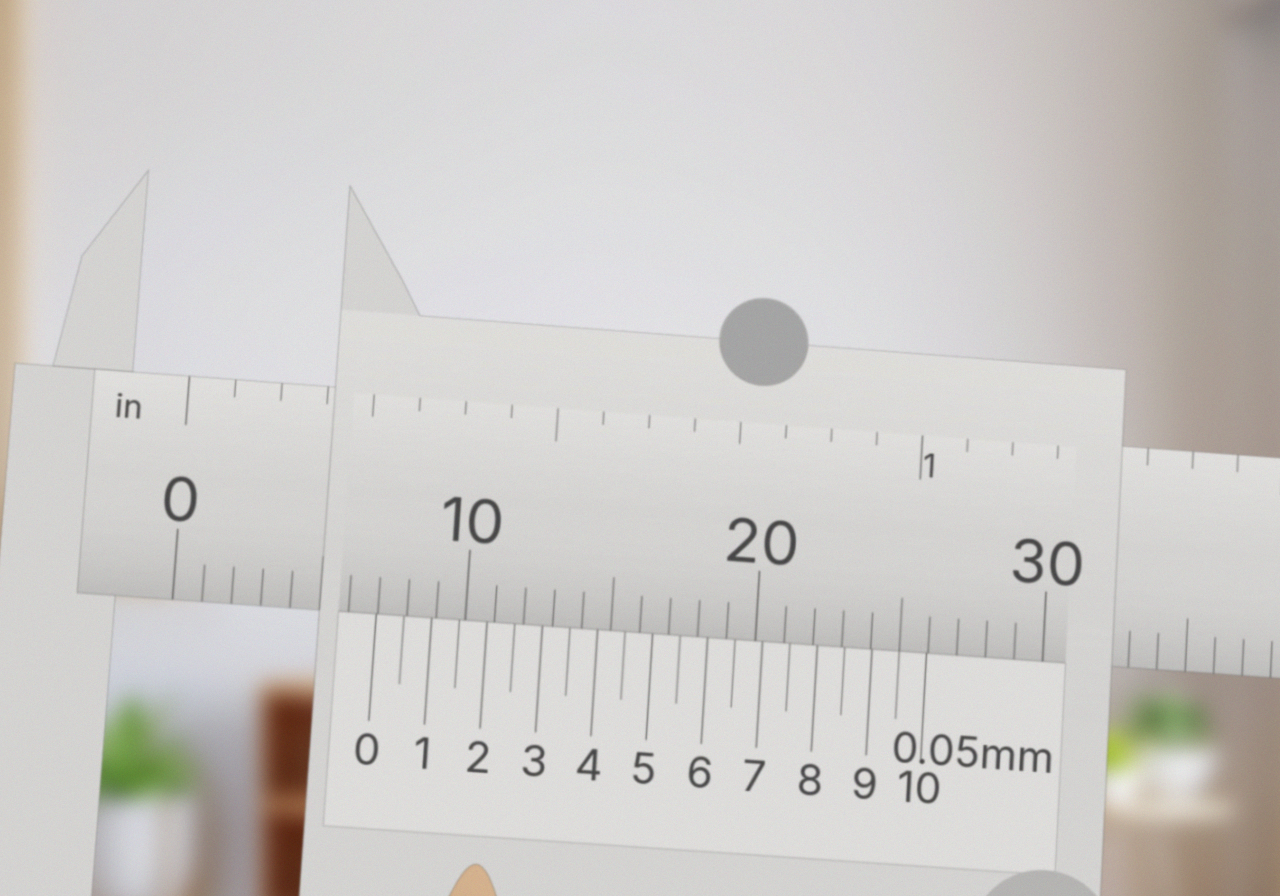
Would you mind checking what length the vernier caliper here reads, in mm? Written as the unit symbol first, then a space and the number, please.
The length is mm 6.95
